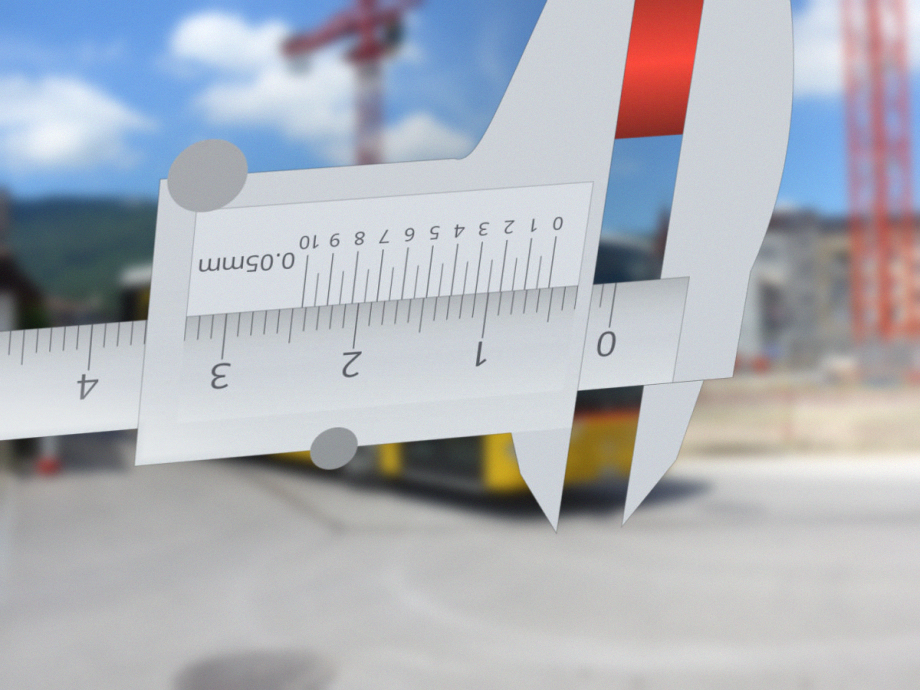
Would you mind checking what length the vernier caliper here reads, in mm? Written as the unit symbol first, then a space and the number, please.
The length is mm 5.3
